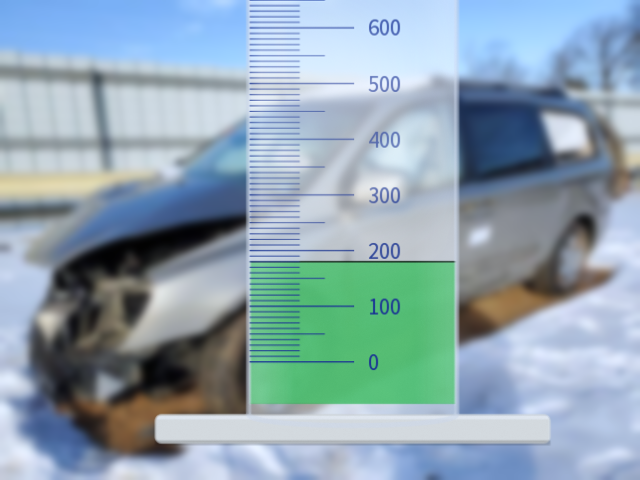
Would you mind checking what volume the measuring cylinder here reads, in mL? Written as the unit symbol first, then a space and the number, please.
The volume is mL 180
